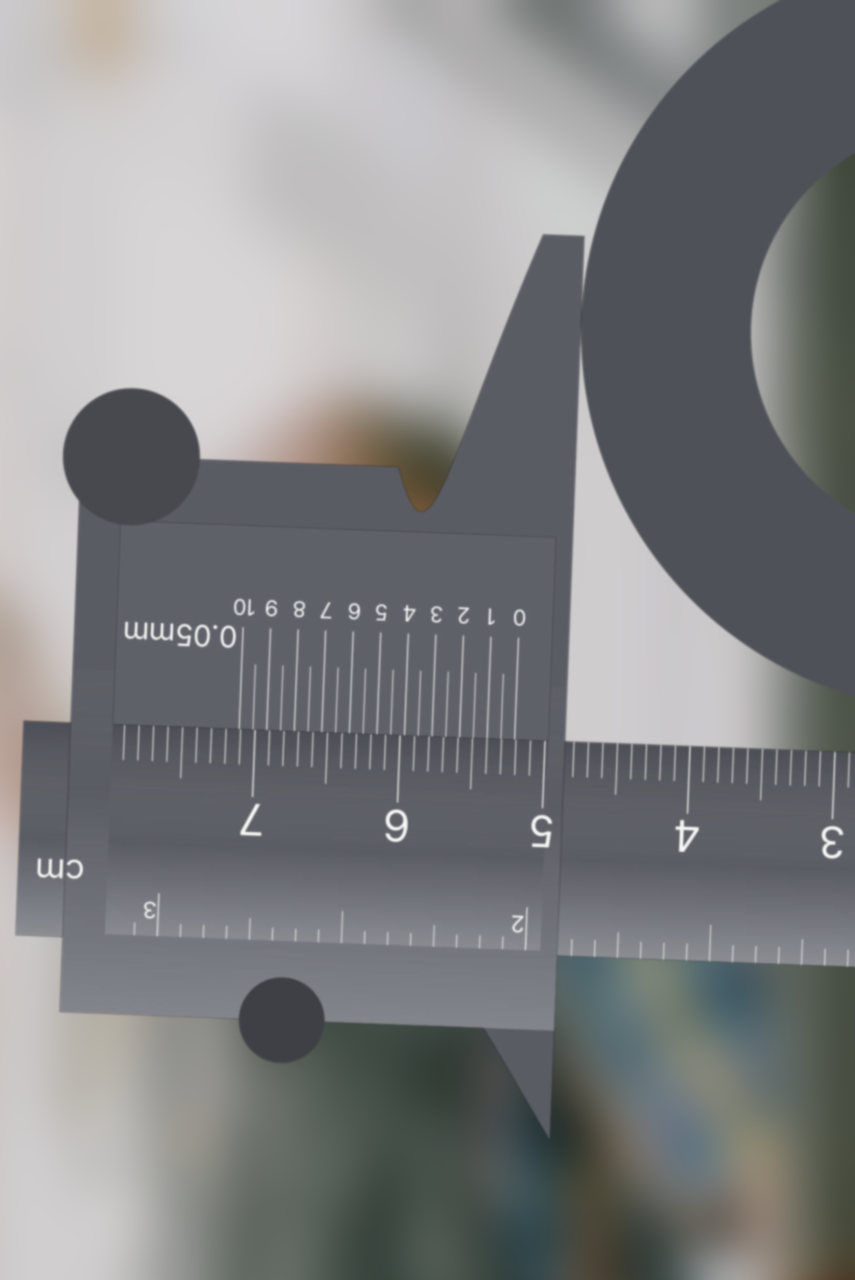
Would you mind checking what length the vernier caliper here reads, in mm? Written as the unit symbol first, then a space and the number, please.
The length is mm 52.1
